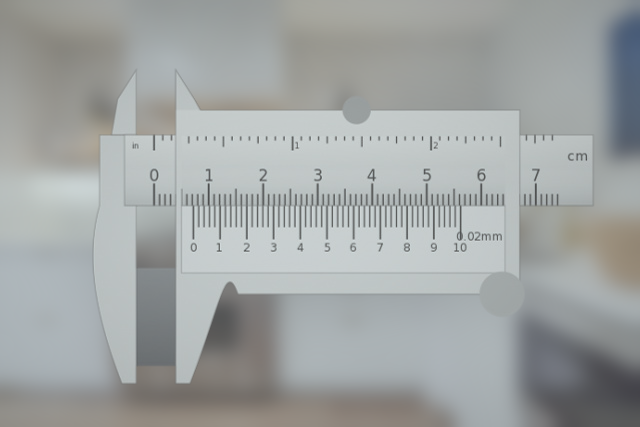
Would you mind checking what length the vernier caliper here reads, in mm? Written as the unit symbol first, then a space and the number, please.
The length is mm 7.2
